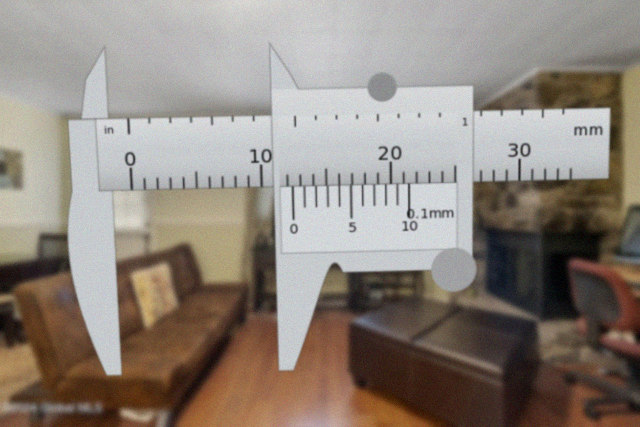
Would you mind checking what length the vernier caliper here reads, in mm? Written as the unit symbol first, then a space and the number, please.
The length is mm 12.4
